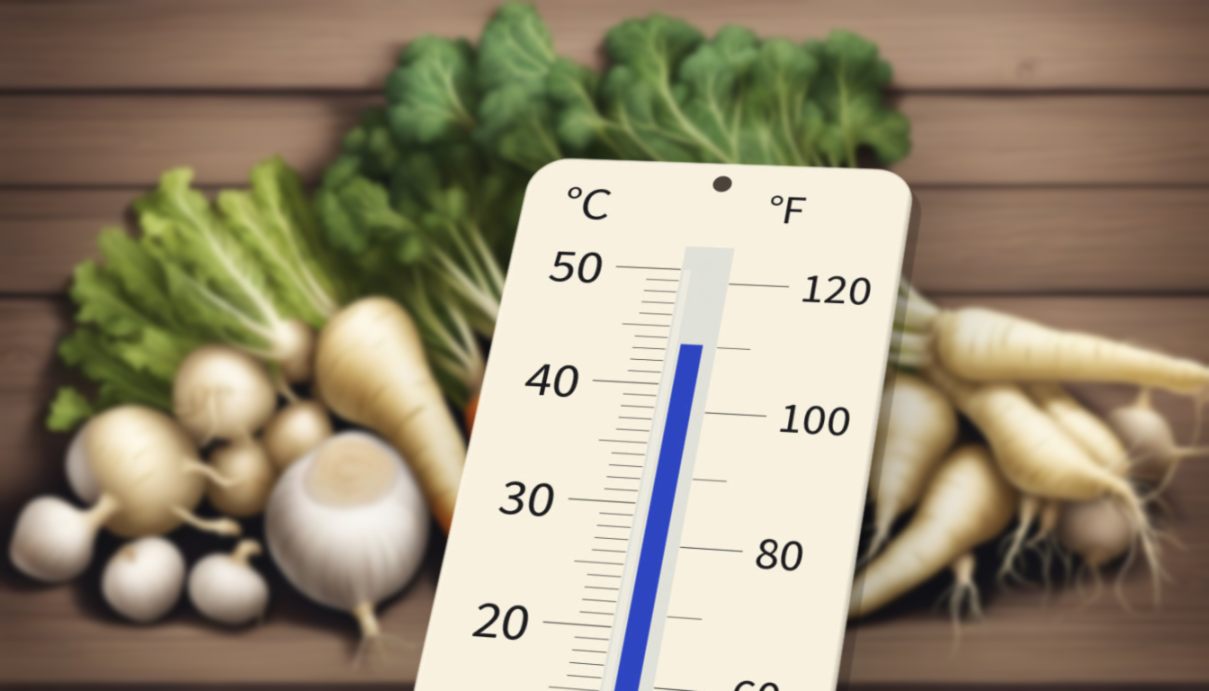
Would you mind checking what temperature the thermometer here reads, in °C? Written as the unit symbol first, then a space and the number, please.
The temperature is °C 43.5
